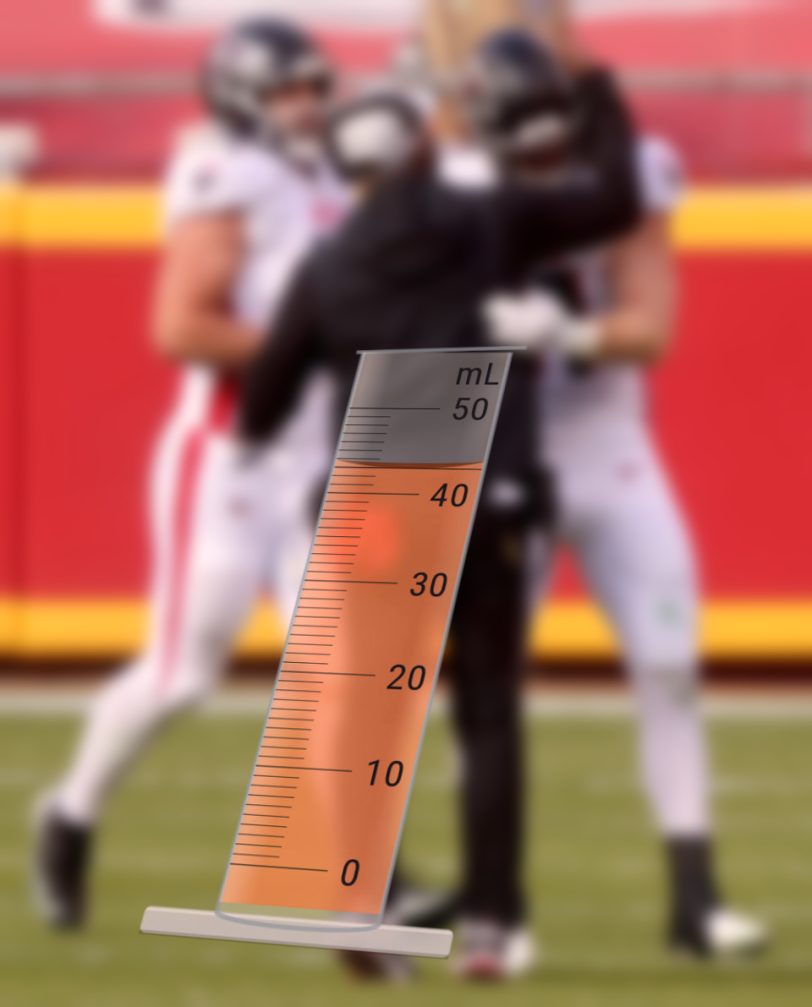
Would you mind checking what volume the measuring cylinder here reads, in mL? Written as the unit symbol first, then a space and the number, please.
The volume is mL 43
